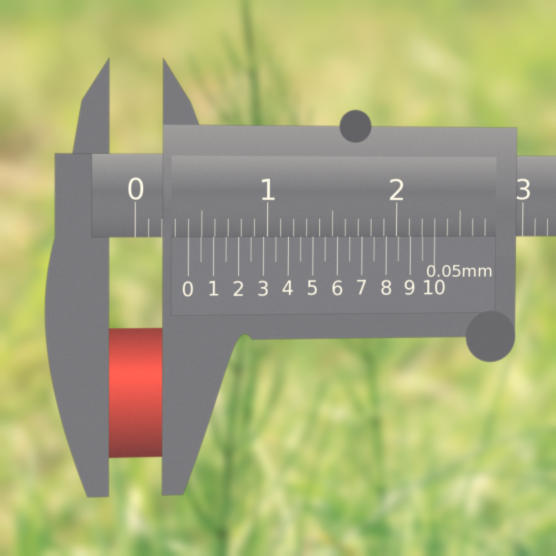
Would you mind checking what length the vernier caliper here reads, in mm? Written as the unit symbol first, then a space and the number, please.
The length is mm 4.0
